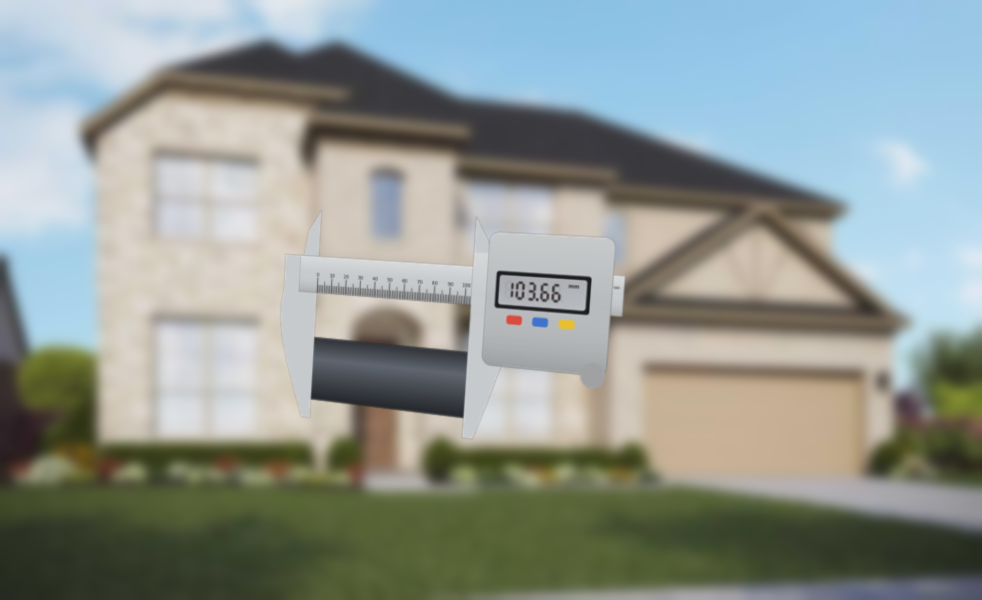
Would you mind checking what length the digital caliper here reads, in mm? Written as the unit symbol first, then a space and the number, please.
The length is mm 103.66
